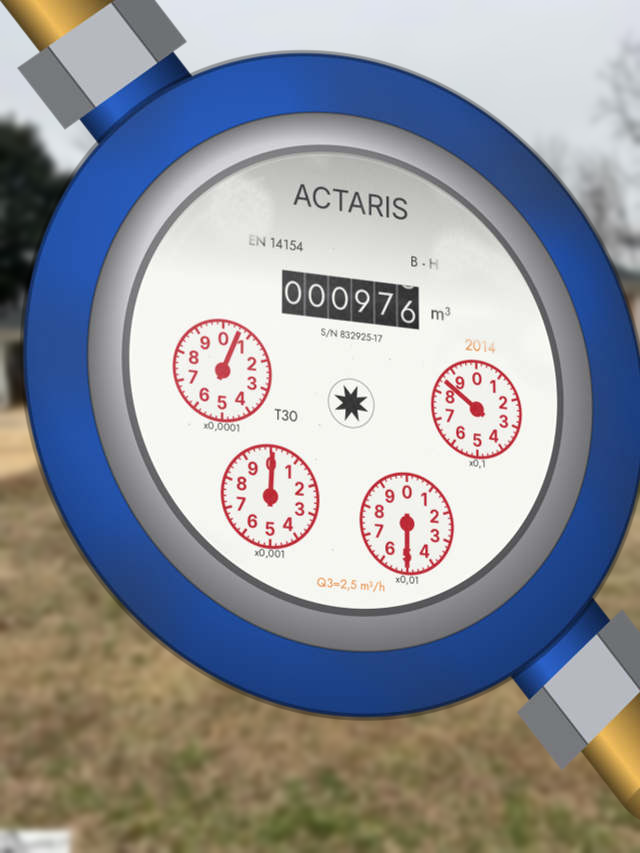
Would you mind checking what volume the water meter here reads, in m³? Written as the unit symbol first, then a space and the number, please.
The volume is m³ 975.8500
